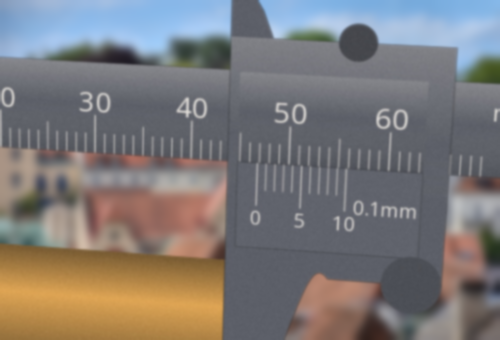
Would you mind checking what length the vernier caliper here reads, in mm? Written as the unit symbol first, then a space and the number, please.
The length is mm 46.8
